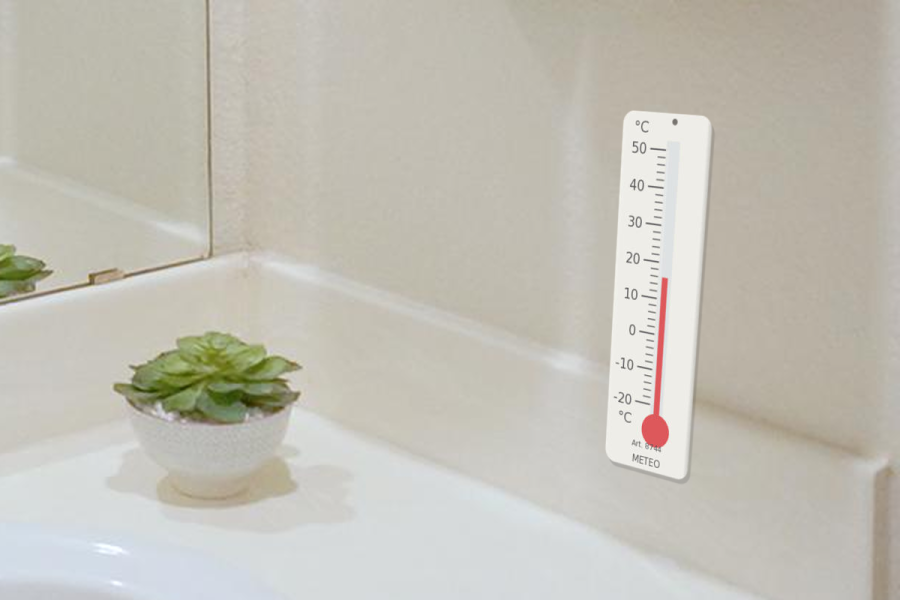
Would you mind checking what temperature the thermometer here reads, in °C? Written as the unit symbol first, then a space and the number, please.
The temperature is °C 16
